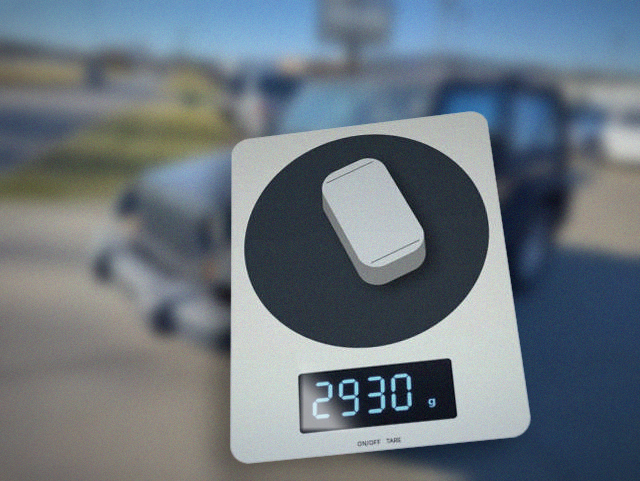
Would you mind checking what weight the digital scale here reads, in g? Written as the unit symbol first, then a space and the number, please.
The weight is g 2930
